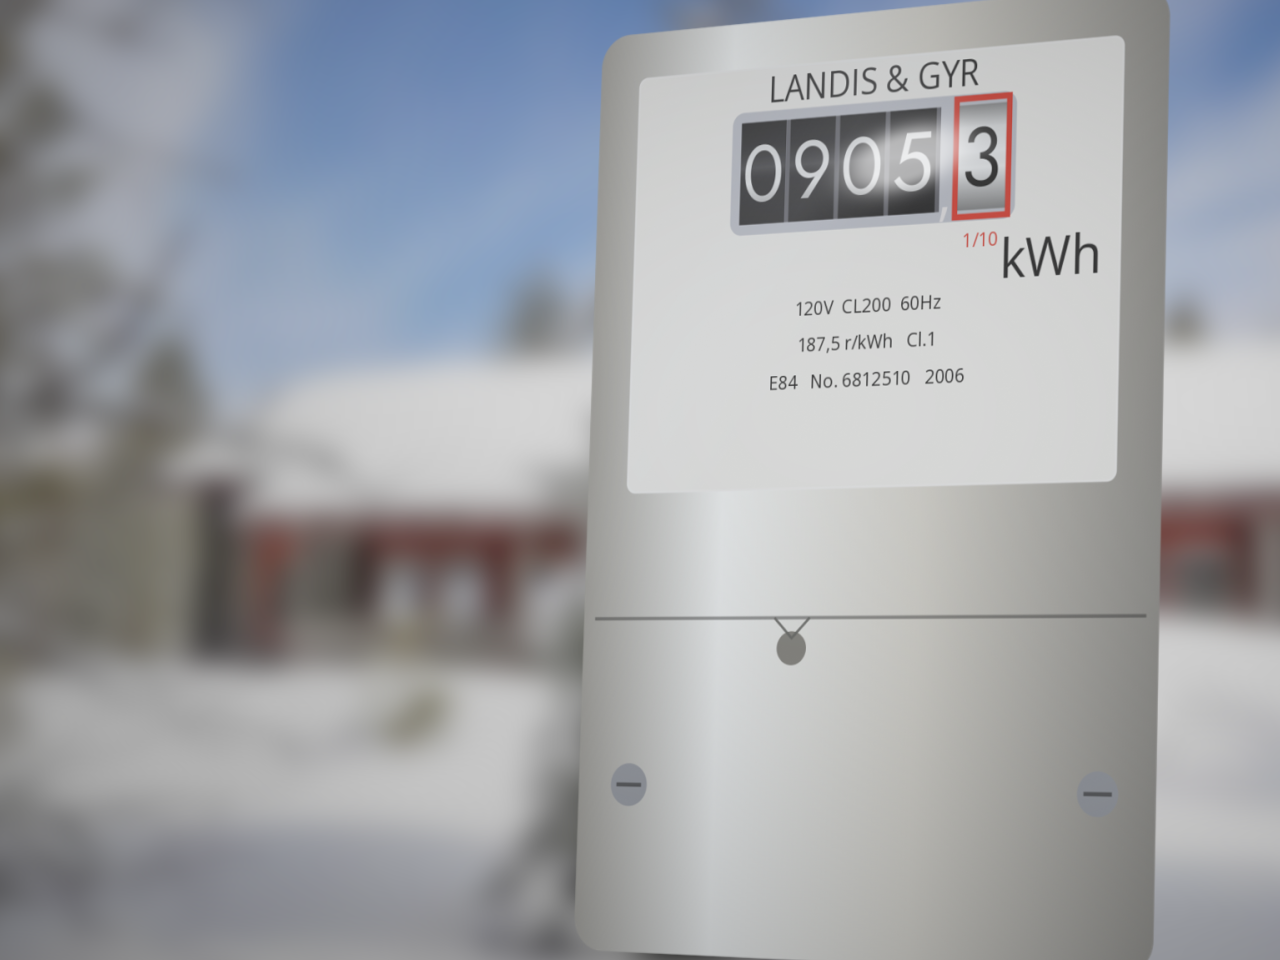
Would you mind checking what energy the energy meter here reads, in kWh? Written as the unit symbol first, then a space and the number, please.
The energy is kWh 905.3
